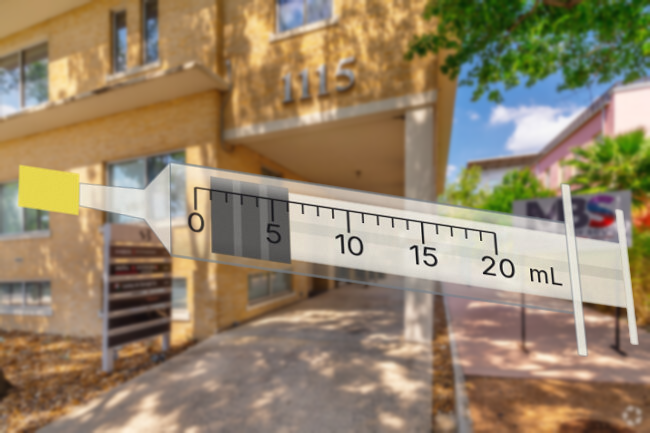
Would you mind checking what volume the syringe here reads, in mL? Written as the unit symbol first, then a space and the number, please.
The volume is mL 1
